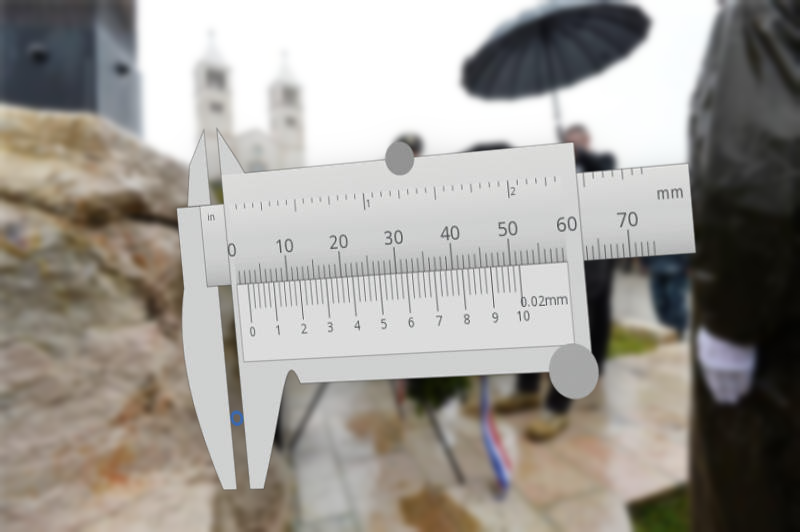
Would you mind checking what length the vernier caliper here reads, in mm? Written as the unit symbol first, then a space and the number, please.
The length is mm 2.5
